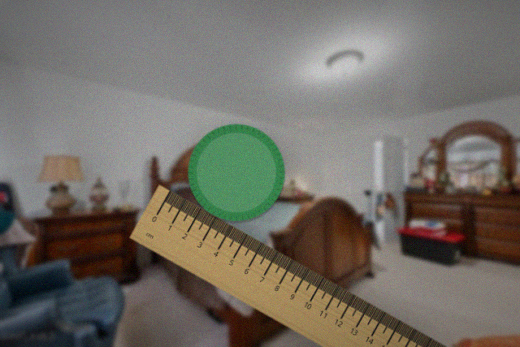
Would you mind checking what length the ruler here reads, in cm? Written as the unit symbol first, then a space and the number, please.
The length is cm 5.5
